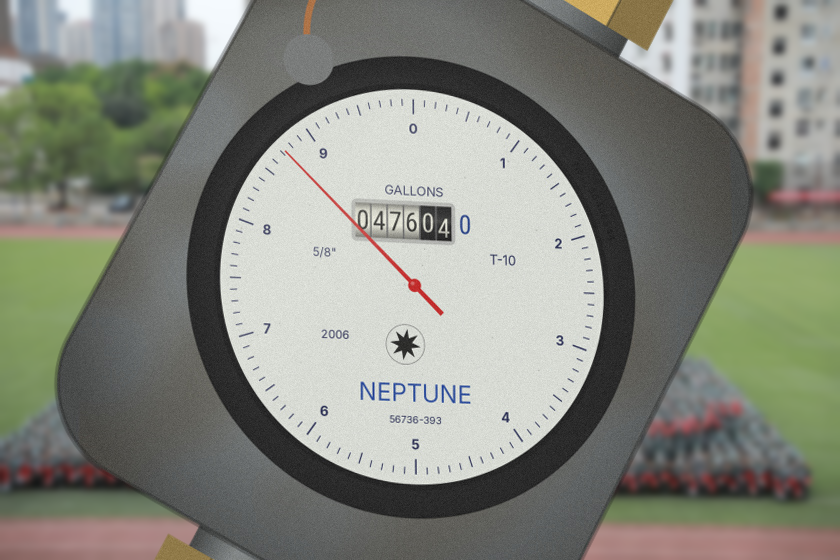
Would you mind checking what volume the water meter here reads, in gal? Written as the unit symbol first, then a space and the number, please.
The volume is gal 476038.7
